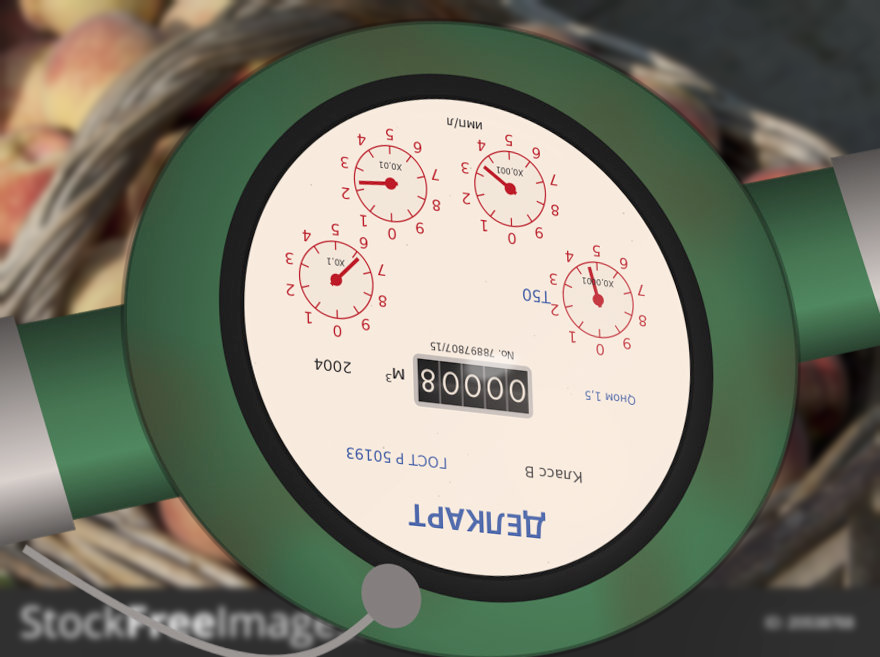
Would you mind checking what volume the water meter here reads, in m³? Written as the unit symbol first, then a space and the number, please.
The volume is m³ 8.6234
